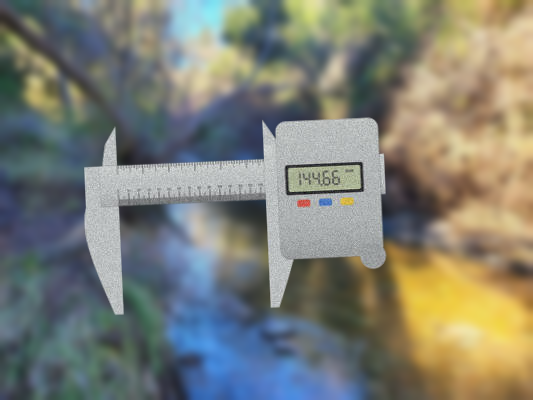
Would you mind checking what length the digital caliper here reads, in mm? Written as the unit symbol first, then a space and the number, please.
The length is mm 144.66
